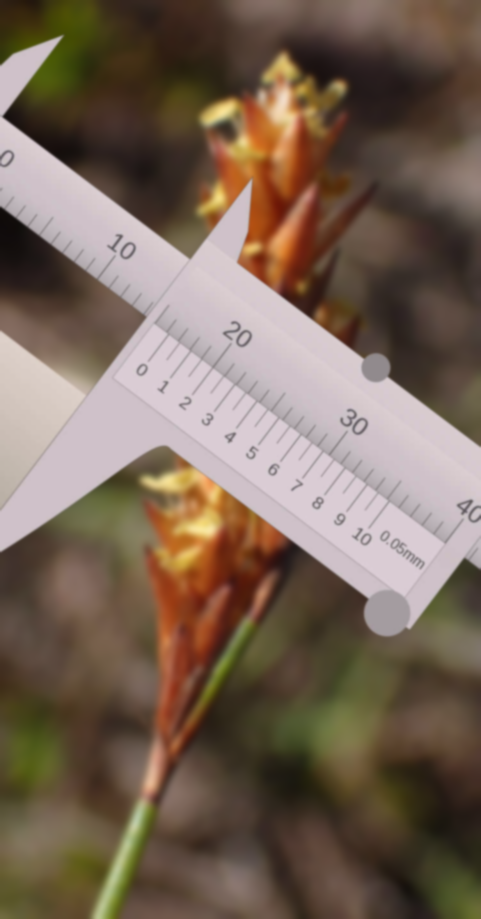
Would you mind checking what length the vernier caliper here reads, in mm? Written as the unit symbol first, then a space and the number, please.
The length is mm 16.2
